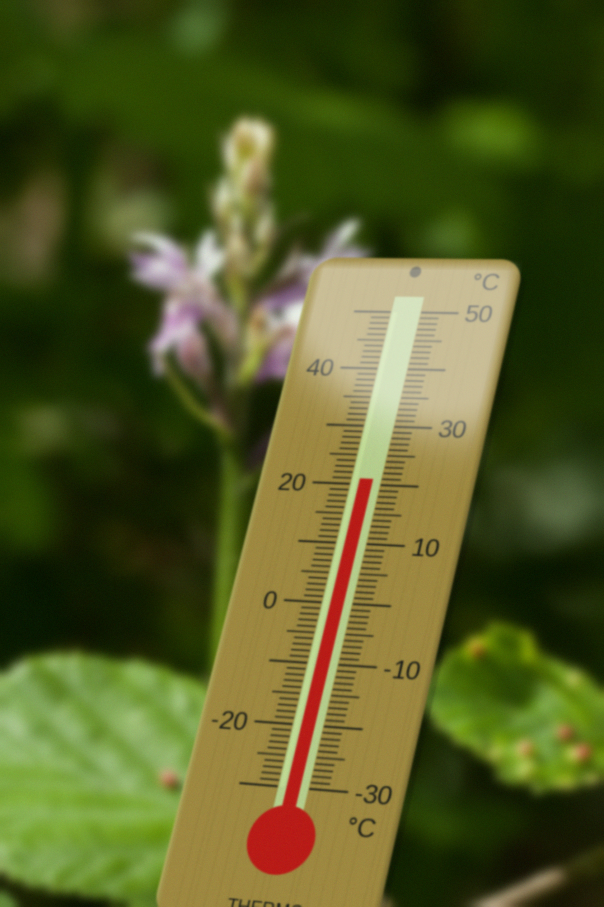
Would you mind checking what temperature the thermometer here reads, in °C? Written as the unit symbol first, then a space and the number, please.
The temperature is °C 21
